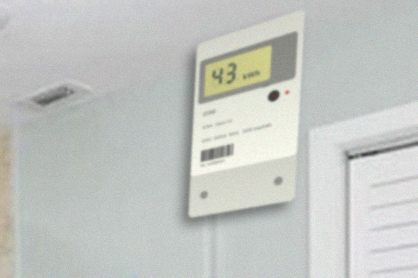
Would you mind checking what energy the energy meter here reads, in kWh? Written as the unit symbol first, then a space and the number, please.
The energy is kWh 43
